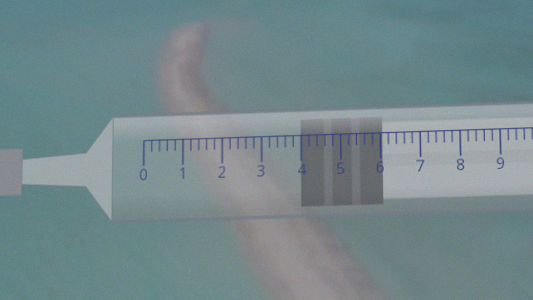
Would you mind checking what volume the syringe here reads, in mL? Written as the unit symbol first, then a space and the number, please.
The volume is mL 4
